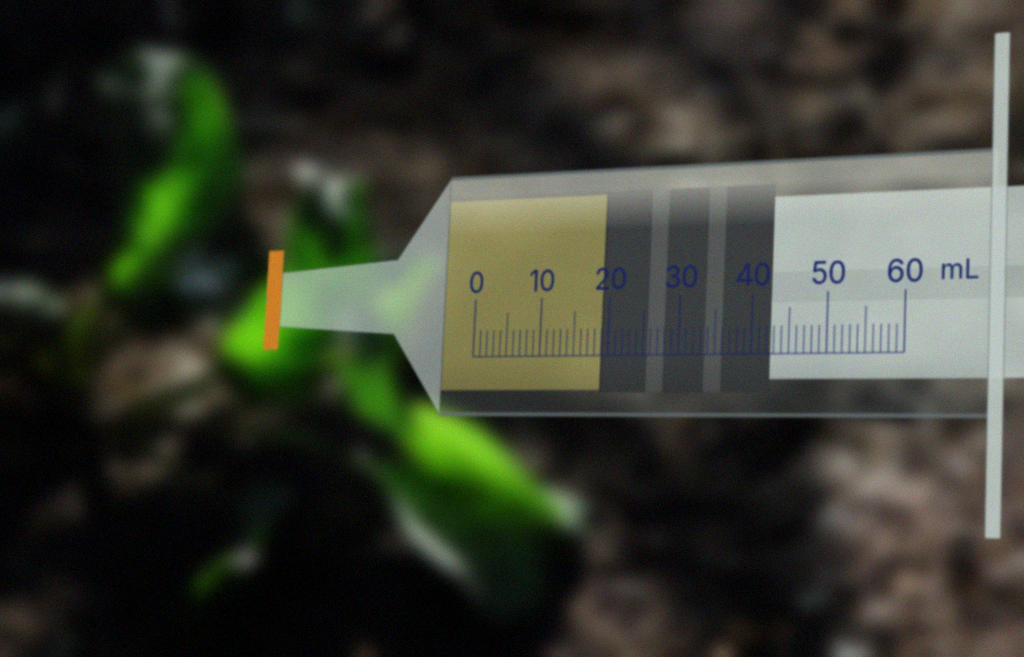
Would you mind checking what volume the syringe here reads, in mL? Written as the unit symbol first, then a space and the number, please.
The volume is mL 19
